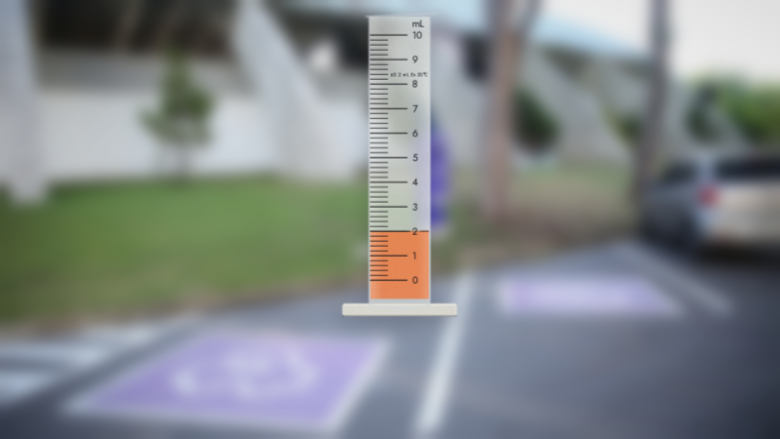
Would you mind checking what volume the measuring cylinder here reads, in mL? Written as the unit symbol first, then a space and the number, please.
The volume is mL 2
